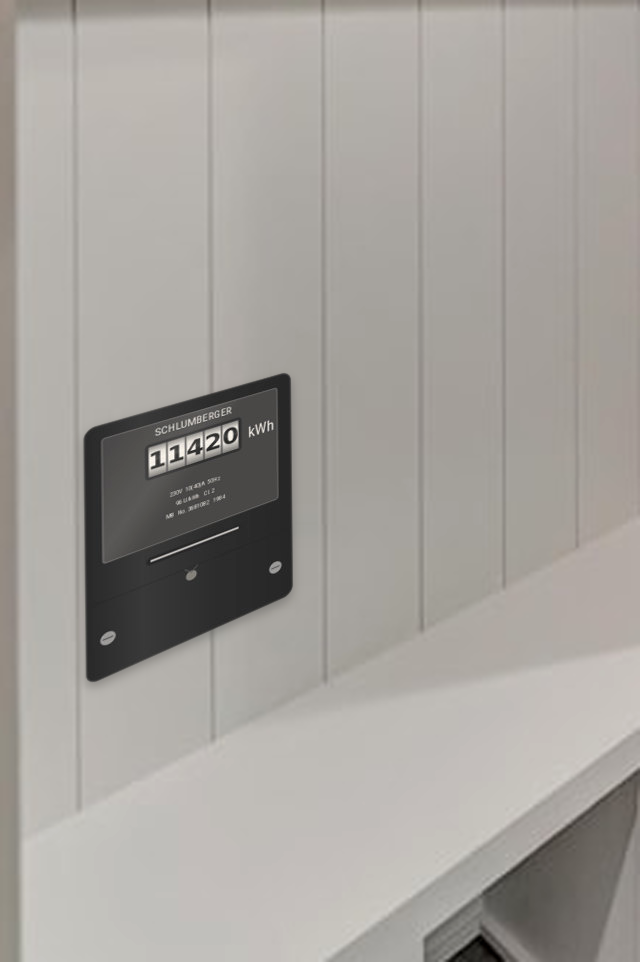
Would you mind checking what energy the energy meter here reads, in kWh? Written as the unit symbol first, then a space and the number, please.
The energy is kWh 11420
